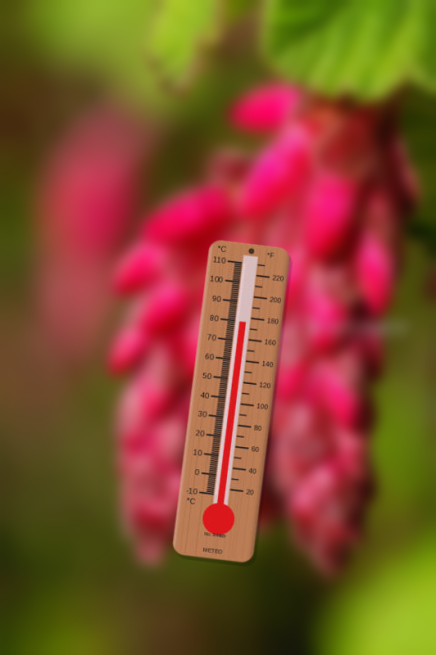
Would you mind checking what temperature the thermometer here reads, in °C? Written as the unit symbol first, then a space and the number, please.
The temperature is °C 80
